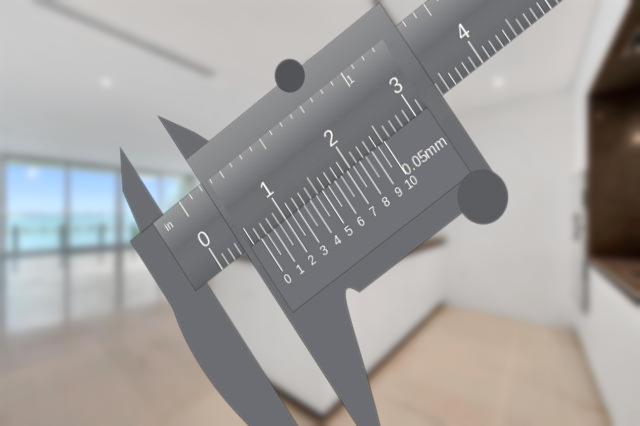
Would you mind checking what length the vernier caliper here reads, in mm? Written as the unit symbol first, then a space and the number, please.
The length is mm 6.2
